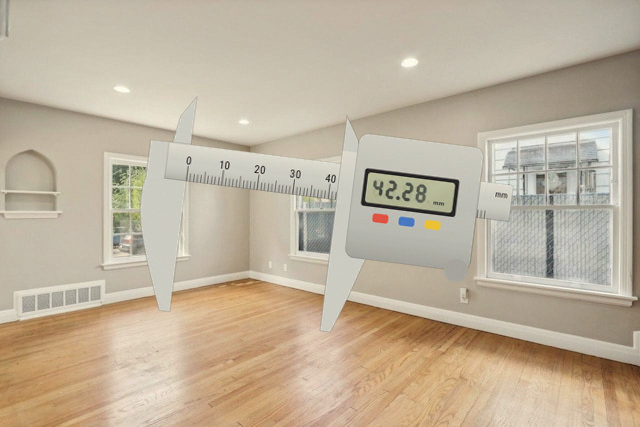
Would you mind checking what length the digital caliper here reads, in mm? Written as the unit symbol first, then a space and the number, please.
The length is mm 42.28
